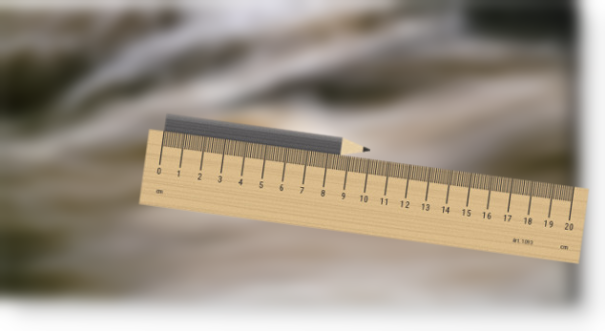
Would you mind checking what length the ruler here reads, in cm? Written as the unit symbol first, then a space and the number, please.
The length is cm 10
